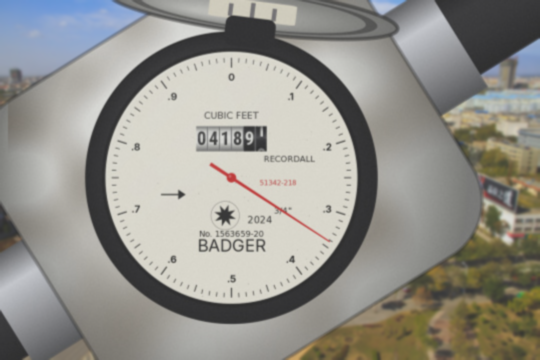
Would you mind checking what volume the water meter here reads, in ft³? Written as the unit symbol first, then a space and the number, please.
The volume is ft³ 41891.34
